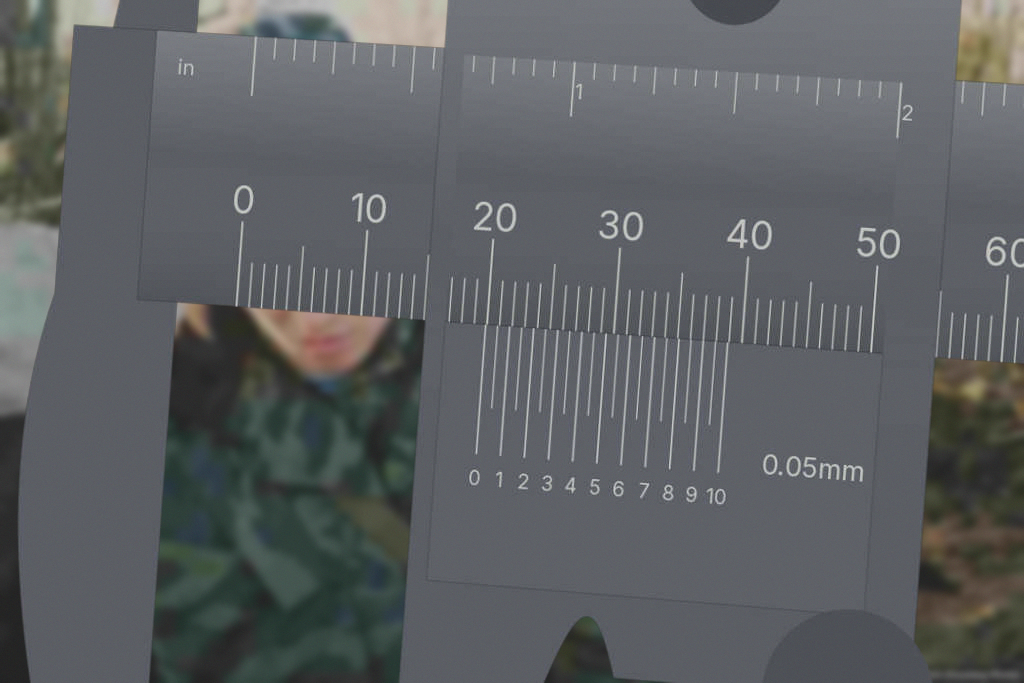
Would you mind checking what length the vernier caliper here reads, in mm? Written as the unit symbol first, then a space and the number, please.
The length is mm 19.9
